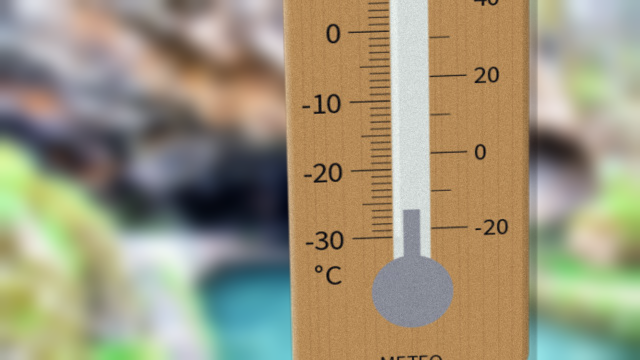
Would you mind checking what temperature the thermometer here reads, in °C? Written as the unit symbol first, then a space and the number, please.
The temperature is °C -26
